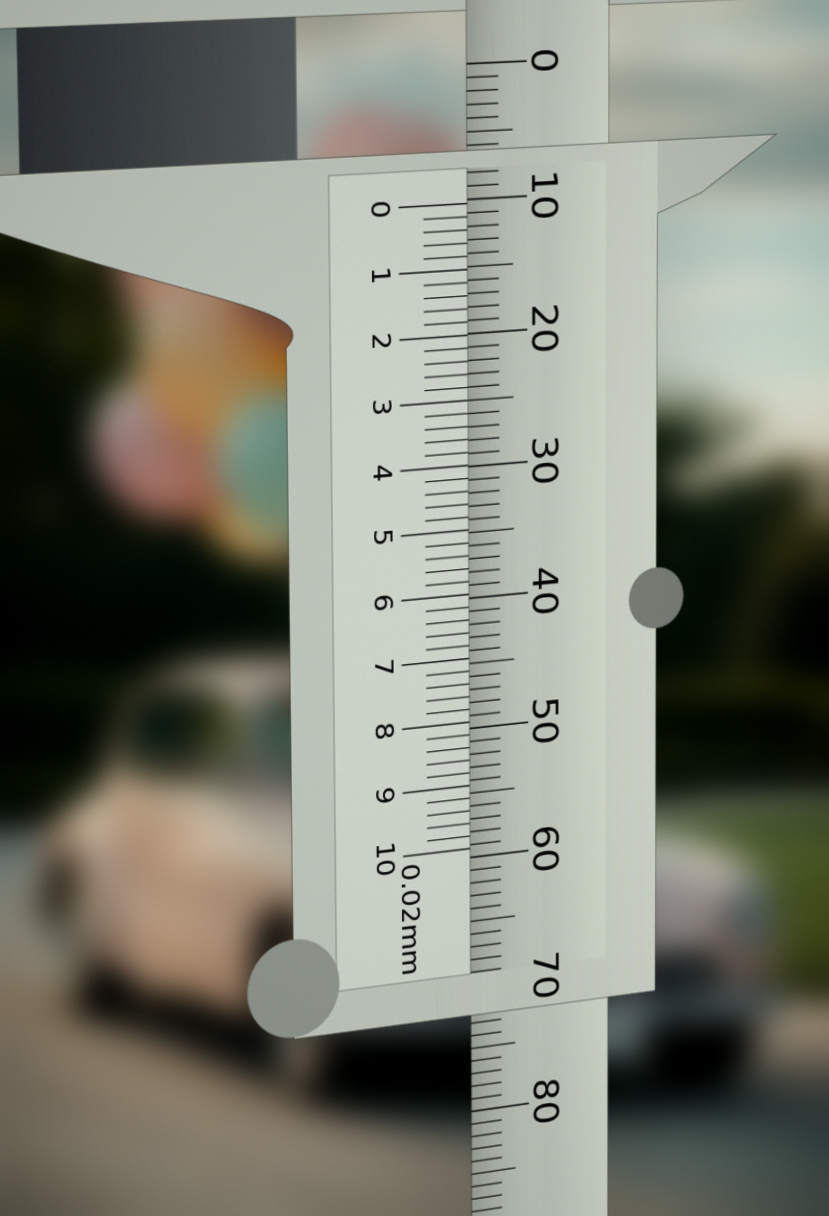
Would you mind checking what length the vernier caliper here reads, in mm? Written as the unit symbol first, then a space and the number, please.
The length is mm 10.3
